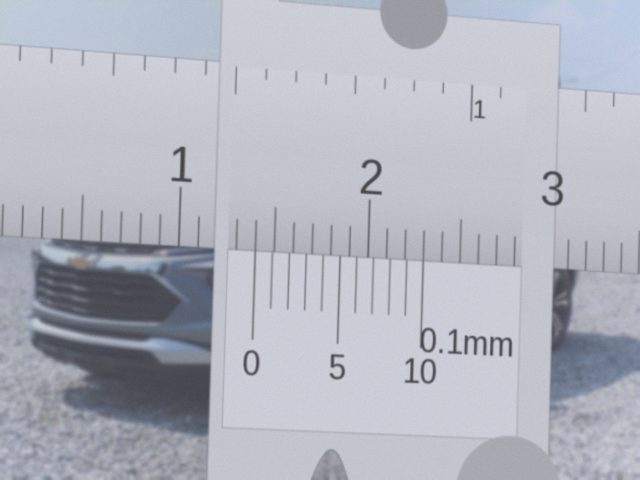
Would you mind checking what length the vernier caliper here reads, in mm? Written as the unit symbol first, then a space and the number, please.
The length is mm 14.0
